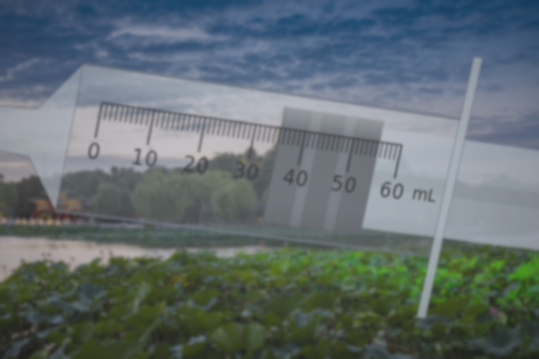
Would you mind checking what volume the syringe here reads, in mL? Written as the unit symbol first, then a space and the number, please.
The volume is mL 35
